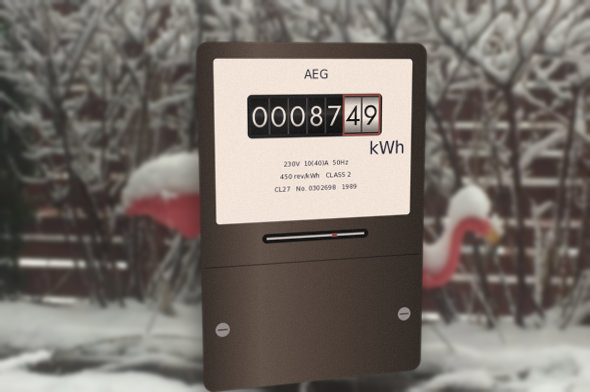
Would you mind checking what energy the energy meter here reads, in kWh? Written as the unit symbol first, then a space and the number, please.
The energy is kWh 87.49
